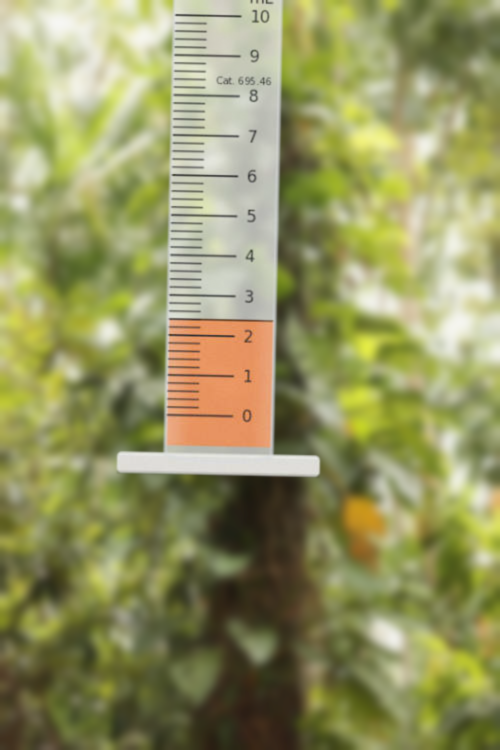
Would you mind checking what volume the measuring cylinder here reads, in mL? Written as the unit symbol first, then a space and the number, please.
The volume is mL 2.4
